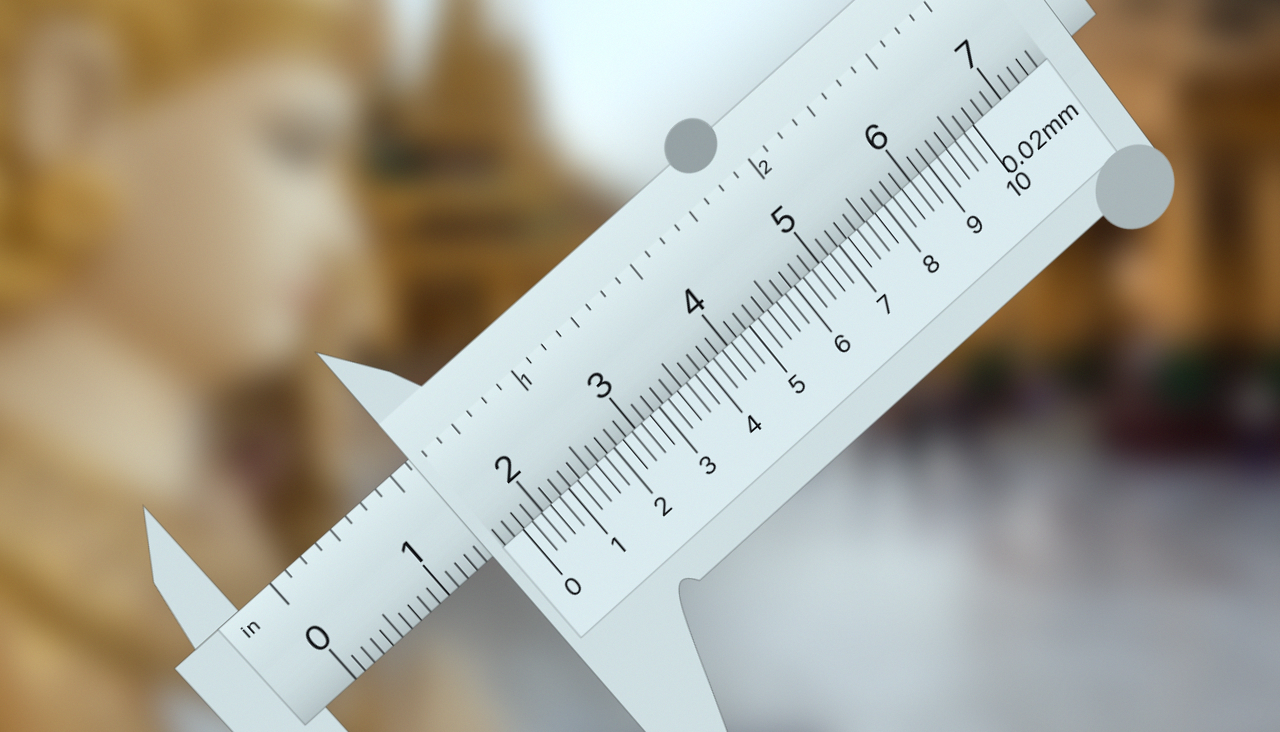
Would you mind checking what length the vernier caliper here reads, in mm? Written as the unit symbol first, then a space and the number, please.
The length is mm 17.9
